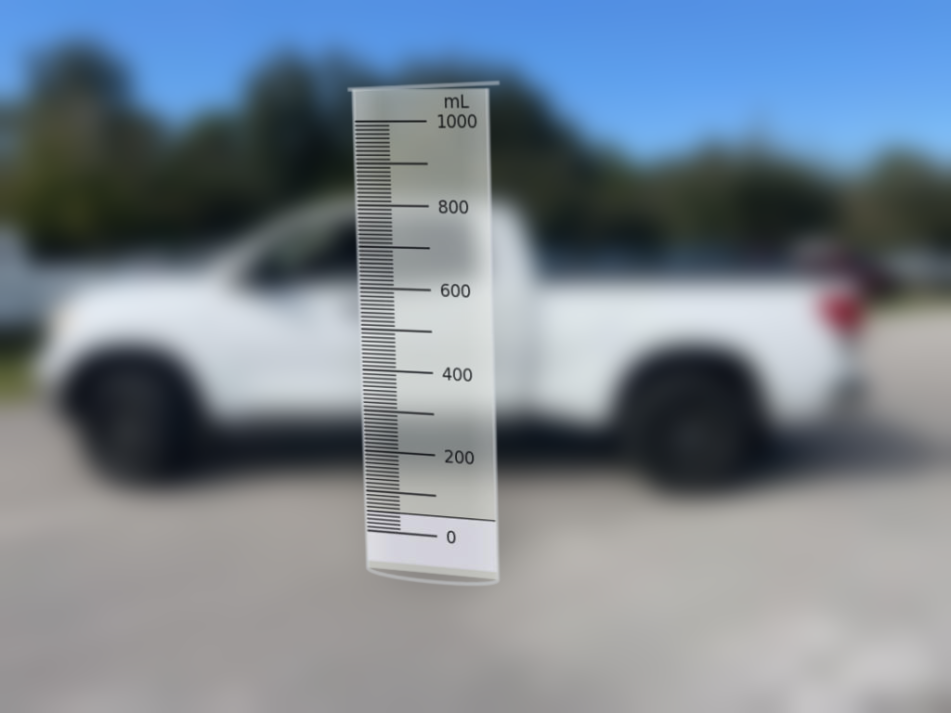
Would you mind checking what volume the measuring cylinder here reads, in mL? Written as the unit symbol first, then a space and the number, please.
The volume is mL 50
